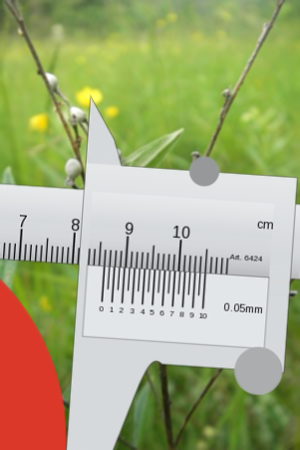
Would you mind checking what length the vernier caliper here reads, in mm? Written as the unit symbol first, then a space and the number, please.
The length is mm 86.0
